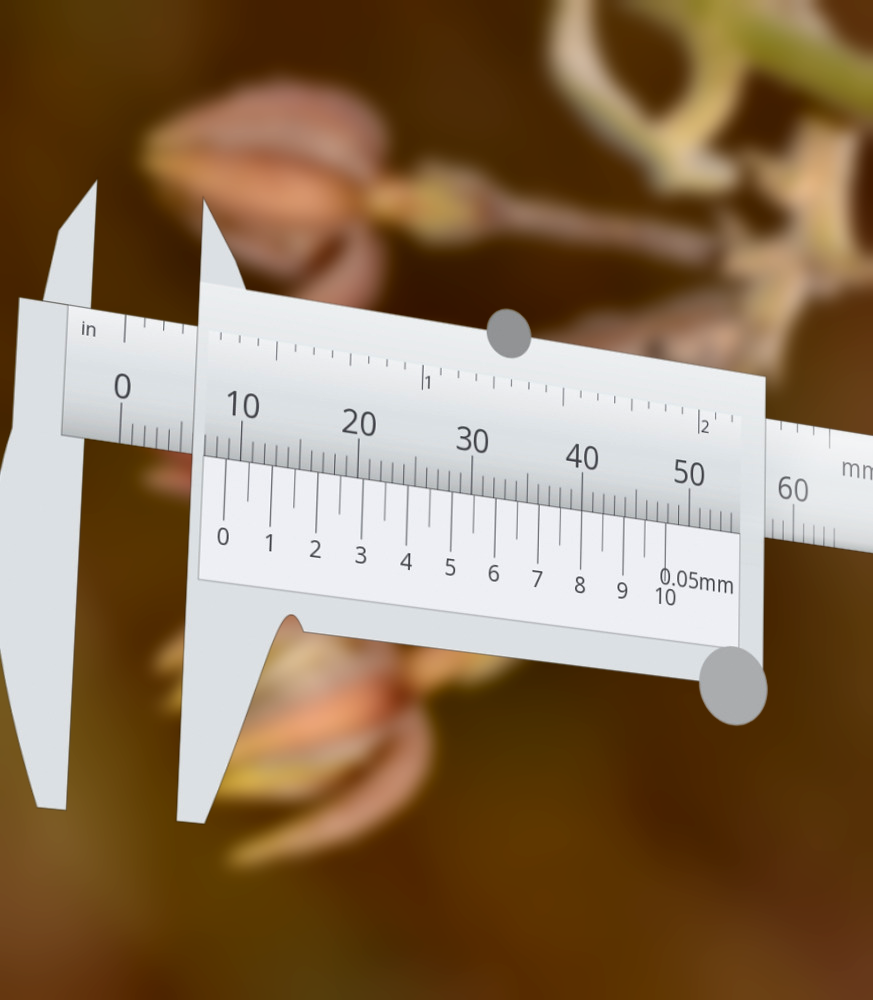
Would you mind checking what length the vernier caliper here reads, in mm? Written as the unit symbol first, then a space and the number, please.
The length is mm 8.8
